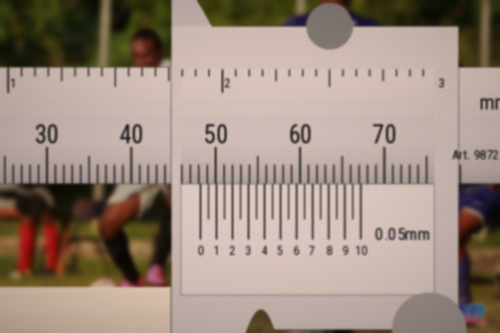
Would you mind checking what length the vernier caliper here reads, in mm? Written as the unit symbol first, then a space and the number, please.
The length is mm 48.2
